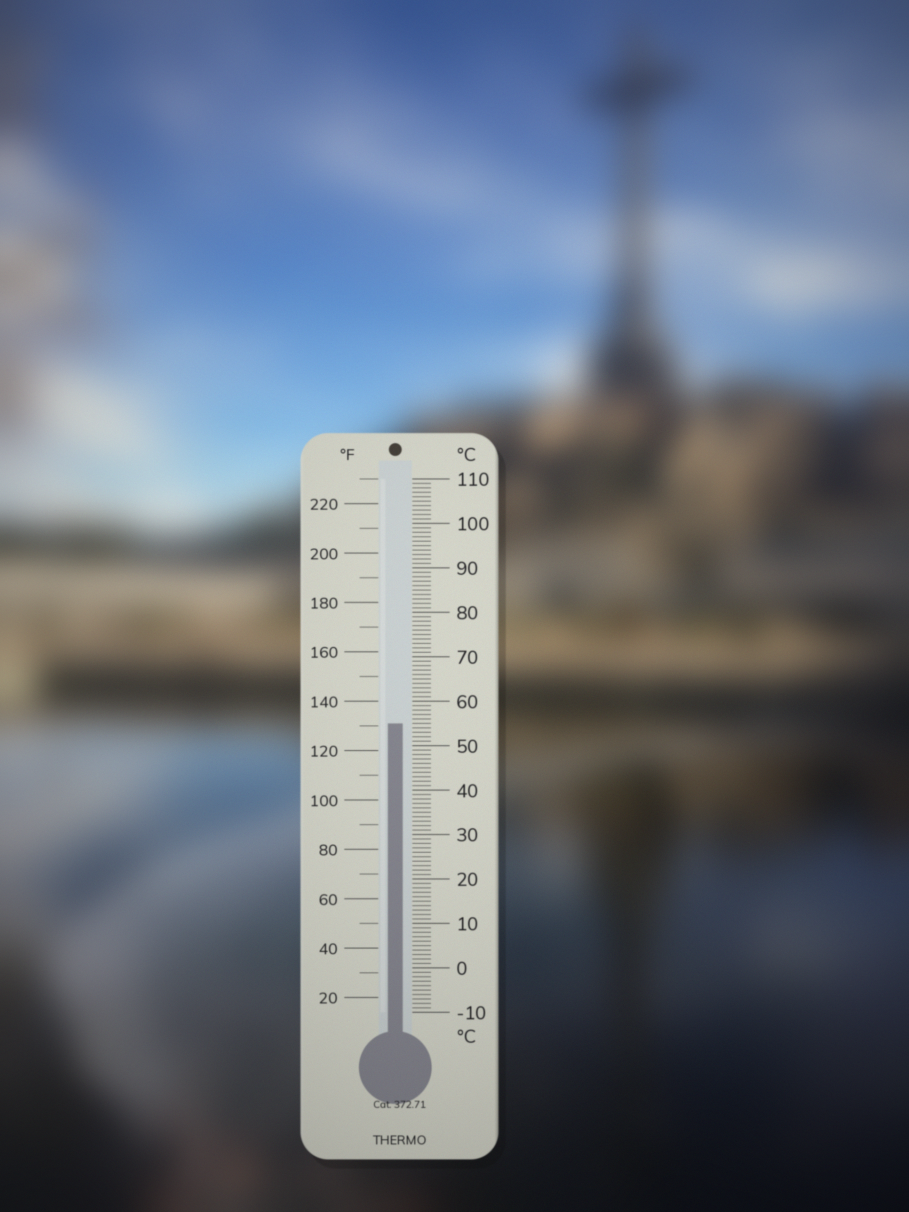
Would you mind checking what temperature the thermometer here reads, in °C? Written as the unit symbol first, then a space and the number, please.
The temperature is °C 55
